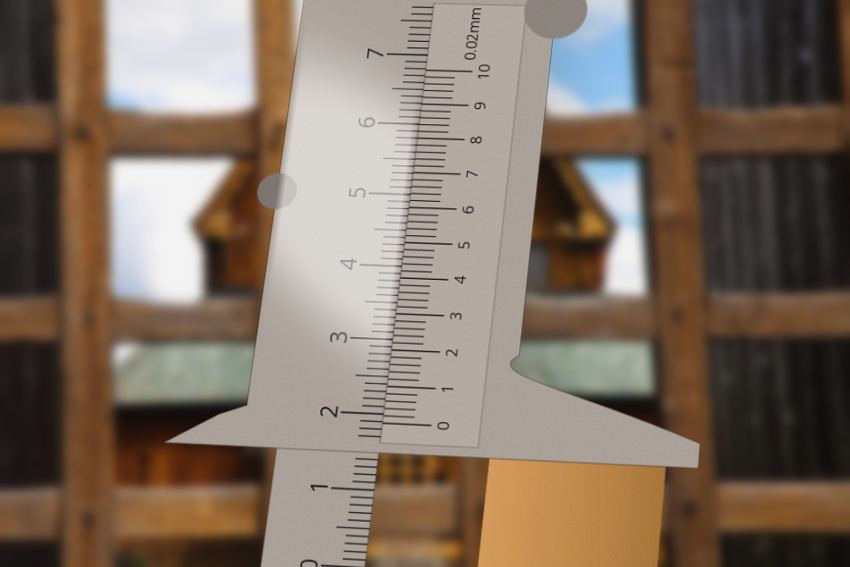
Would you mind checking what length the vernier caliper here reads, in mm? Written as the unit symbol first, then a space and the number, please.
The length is mm 18.8
